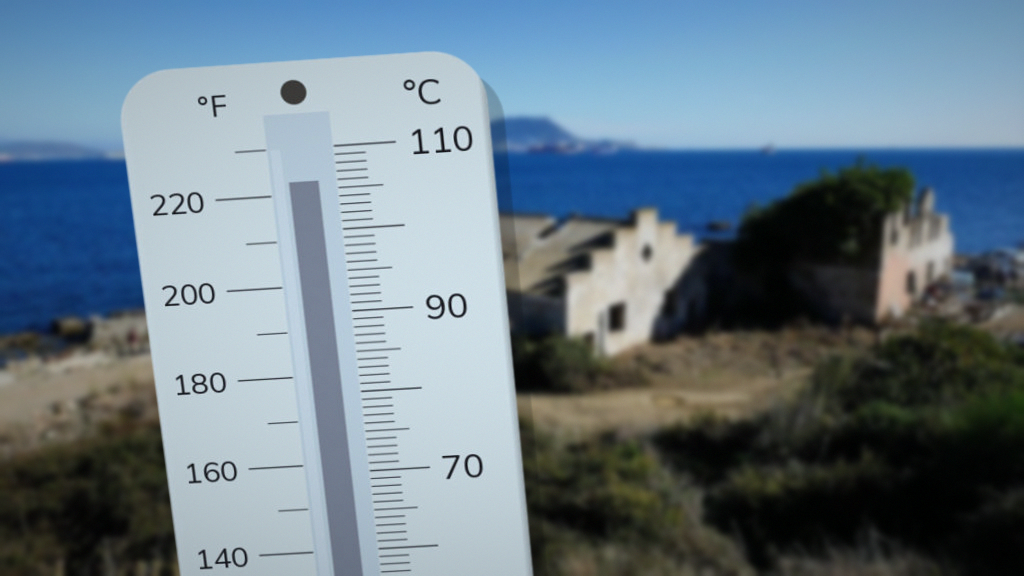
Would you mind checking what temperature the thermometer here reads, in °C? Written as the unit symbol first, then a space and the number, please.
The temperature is °C 106
